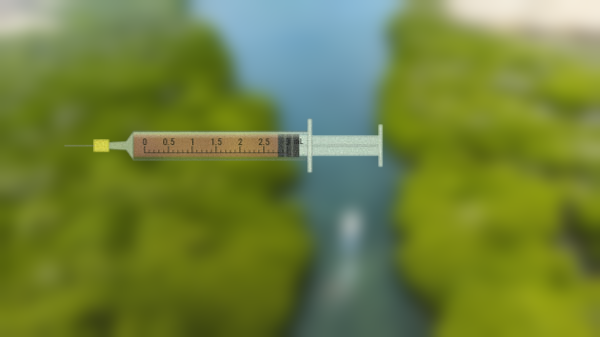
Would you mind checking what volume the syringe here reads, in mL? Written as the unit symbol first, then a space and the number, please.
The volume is mL 2.8
